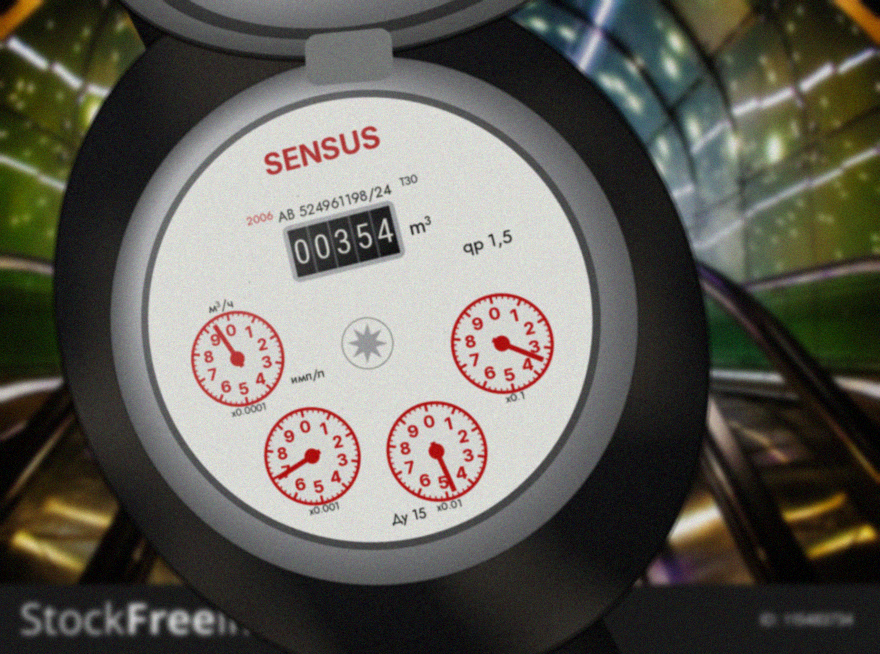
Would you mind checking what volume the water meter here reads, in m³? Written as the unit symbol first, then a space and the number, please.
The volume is m³ 354.3469
